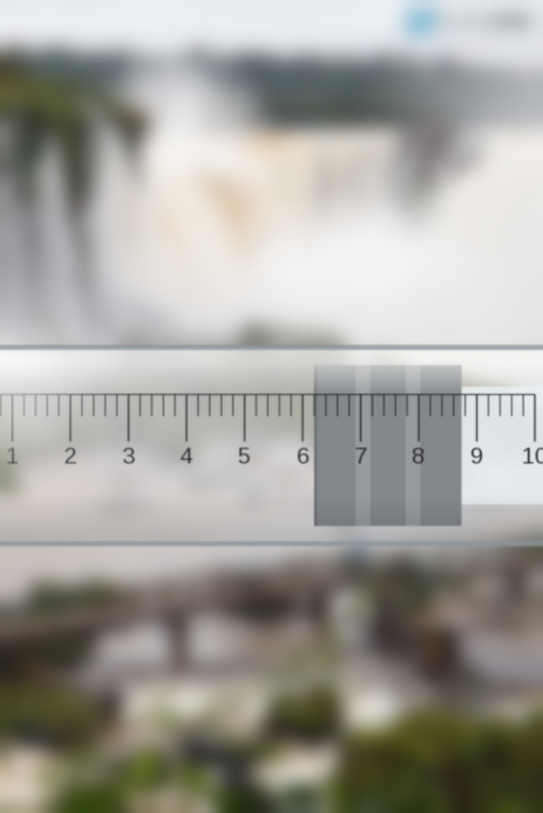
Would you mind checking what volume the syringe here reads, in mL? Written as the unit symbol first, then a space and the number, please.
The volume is mL 6.2
